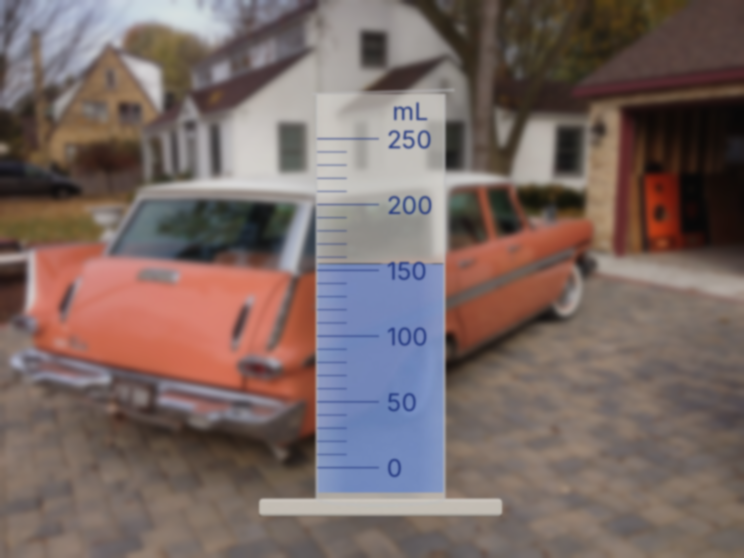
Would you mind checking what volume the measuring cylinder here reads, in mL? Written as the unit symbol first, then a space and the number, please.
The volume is mL 155
